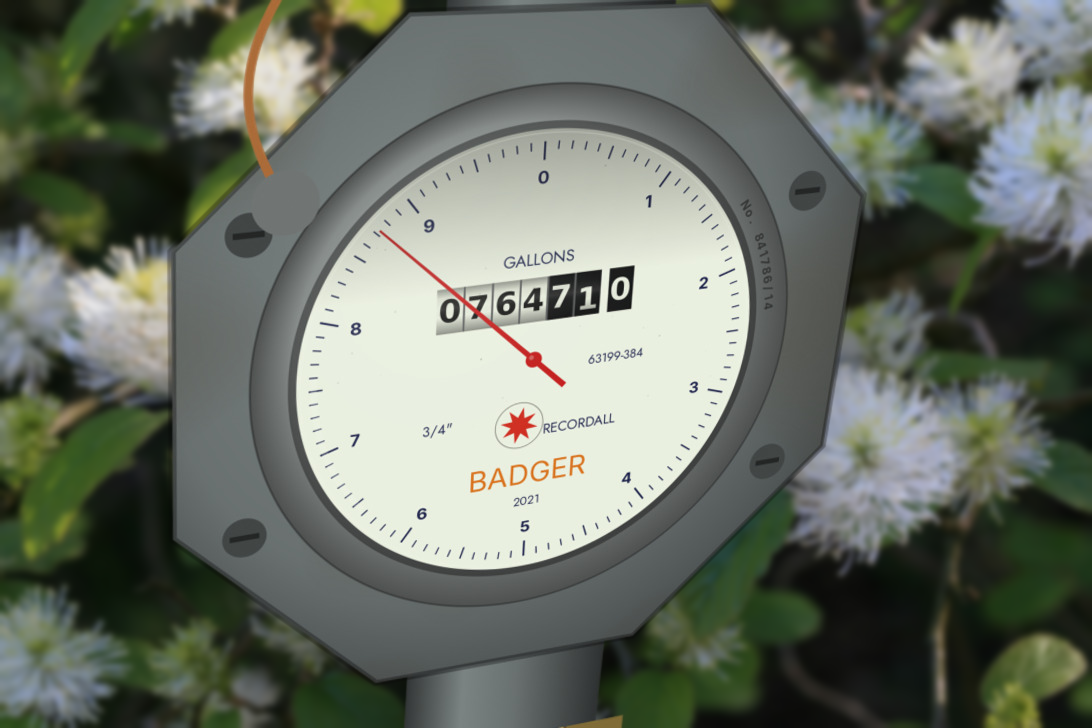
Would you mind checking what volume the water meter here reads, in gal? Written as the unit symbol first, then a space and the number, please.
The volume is gal 764708.7
